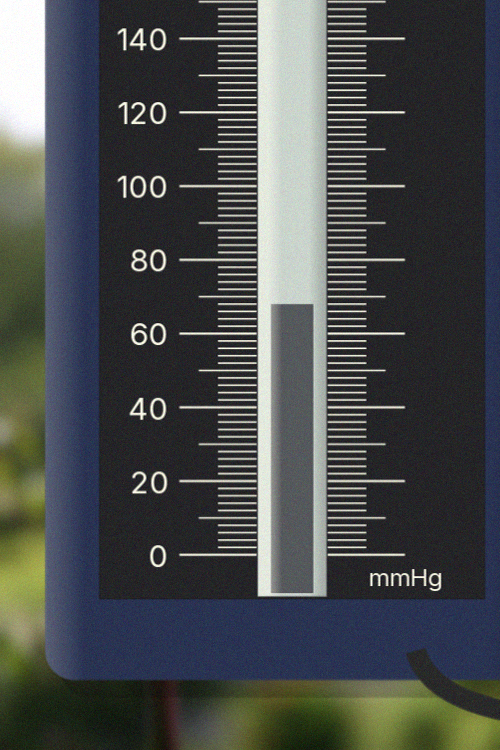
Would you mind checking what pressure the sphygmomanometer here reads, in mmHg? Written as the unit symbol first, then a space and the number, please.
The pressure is mmHg 68
